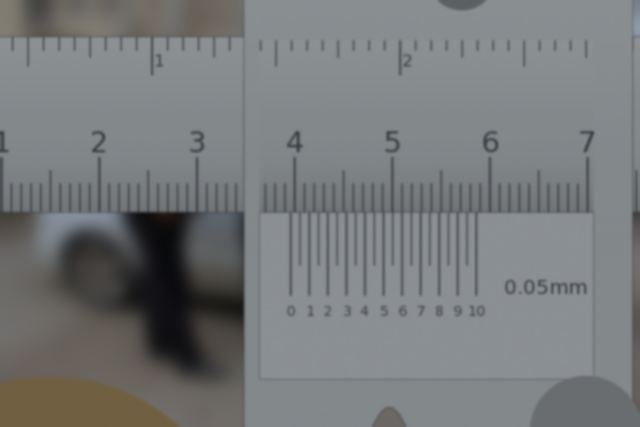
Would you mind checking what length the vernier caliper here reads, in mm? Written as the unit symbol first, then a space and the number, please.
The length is mm 39.6
